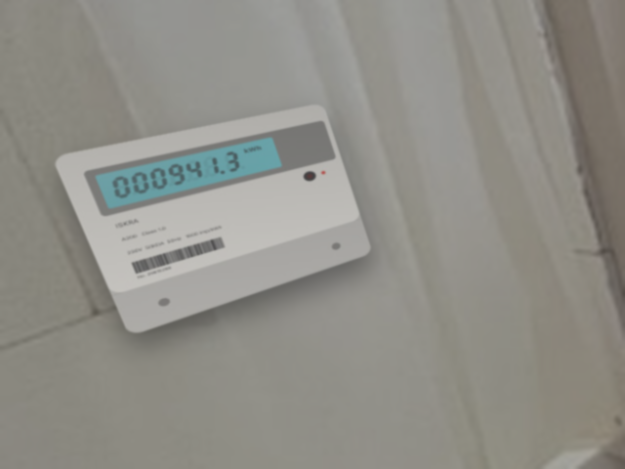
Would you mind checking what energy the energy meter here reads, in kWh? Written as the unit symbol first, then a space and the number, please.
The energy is kWh 941.3
